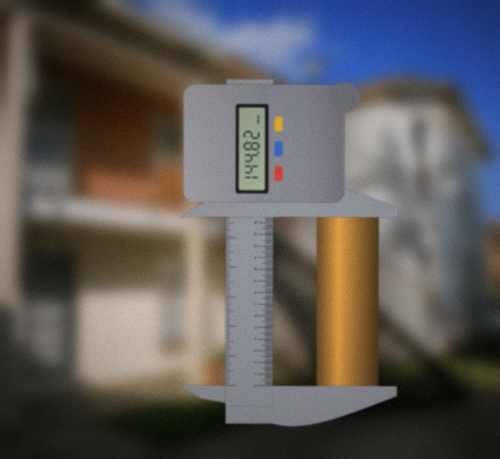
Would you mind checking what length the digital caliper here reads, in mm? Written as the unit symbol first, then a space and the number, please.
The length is mm 144.82
